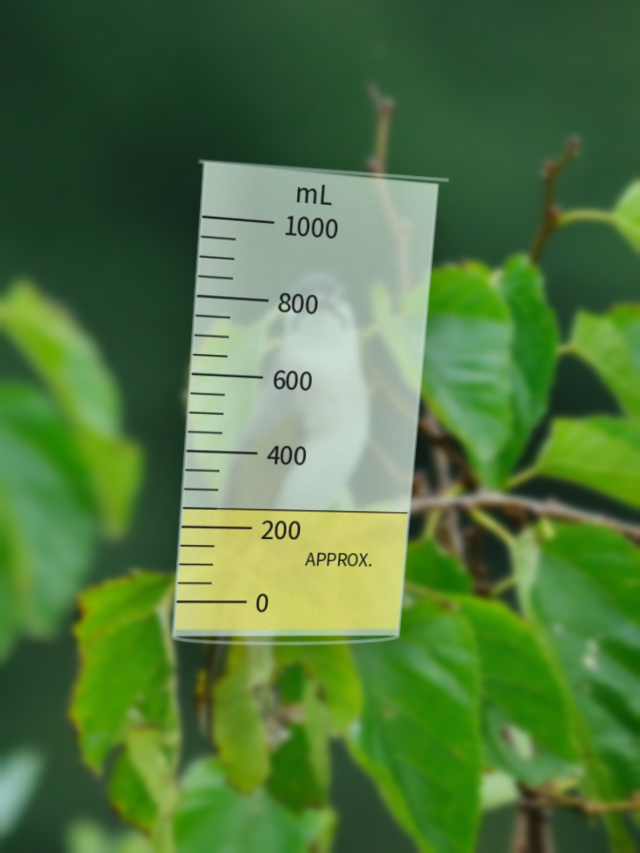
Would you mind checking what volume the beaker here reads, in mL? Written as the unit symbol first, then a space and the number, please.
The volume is mL 250
